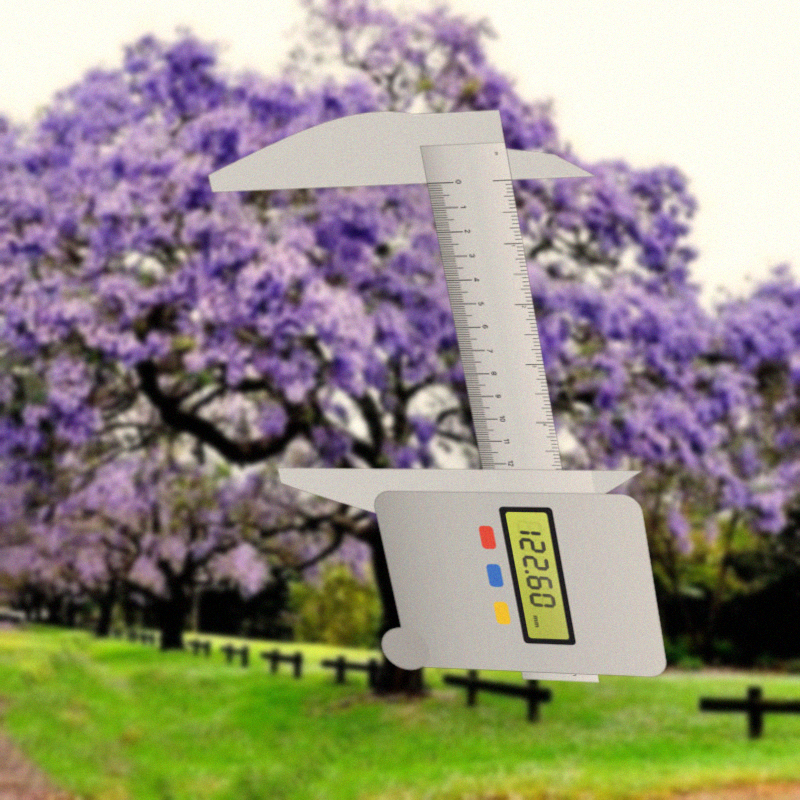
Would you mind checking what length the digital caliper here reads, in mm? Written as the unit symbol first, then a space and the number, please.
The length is mm 122.60
